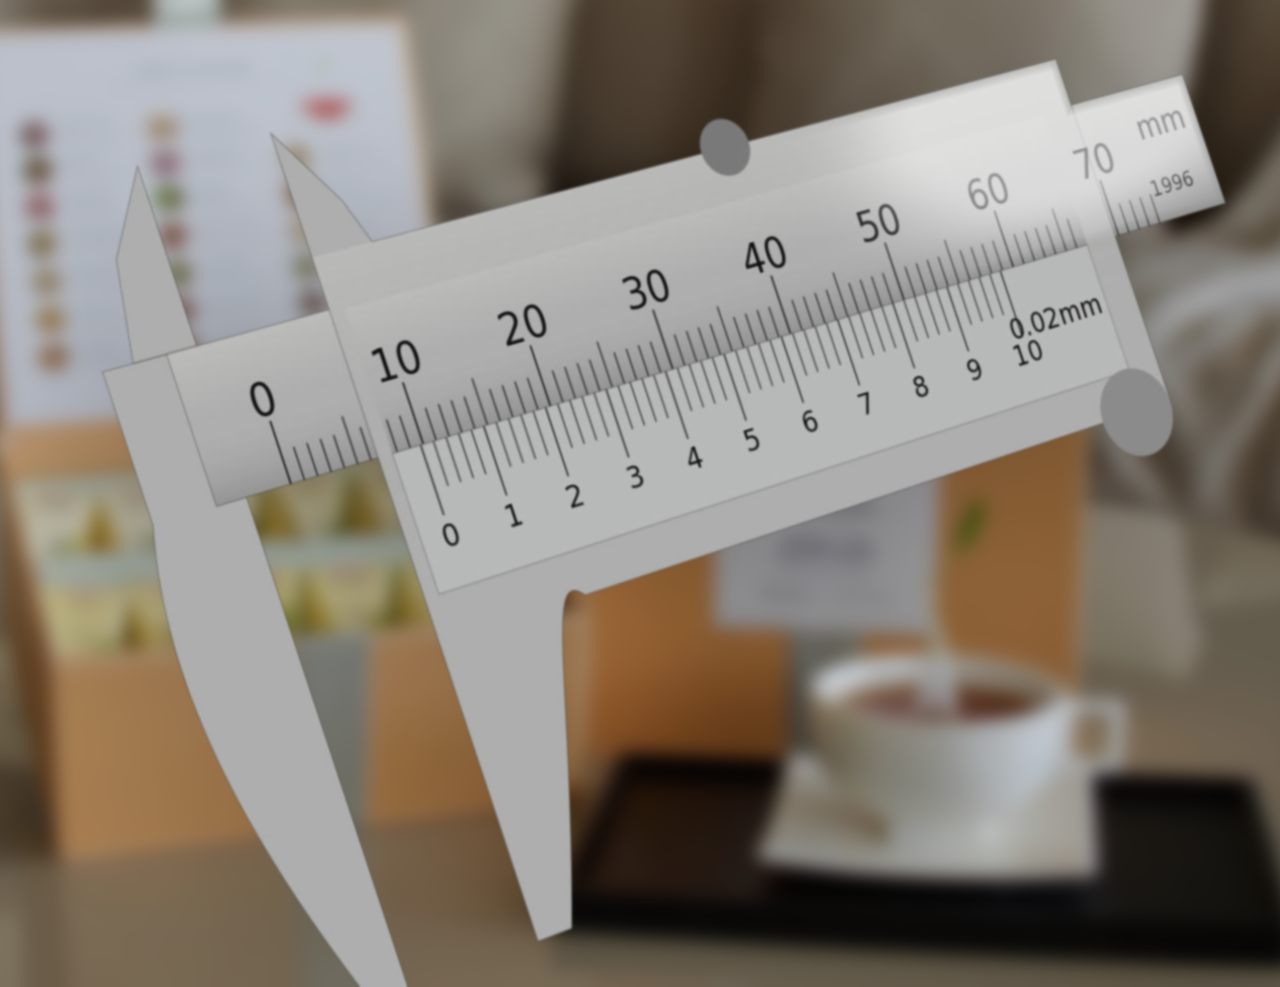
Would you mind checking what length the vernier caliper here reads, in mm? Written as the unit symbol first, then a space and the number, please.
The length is mm 9.8
